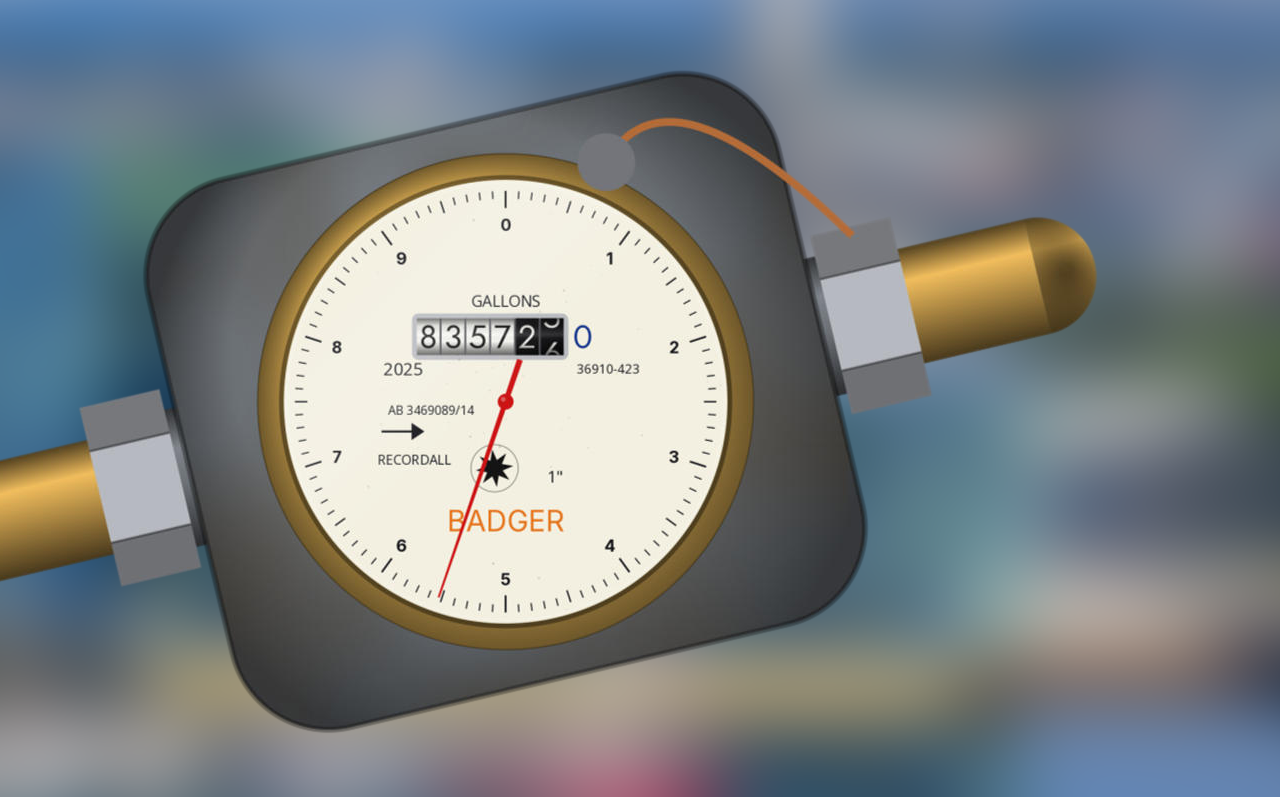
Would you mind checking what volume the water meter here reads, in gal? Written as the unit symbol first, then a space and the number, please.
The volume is gal 8357255.5
